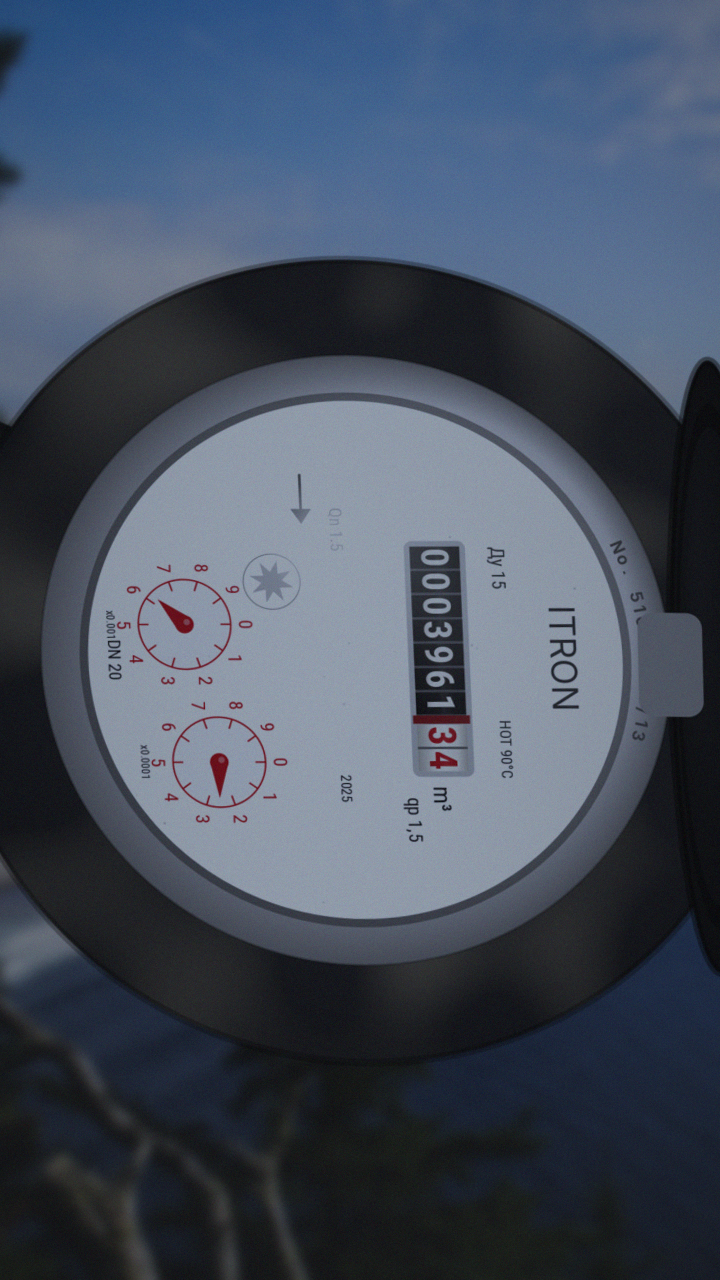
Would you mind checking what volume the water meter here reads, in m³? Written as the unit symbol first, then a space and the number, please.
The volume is m³ 3961.3462
